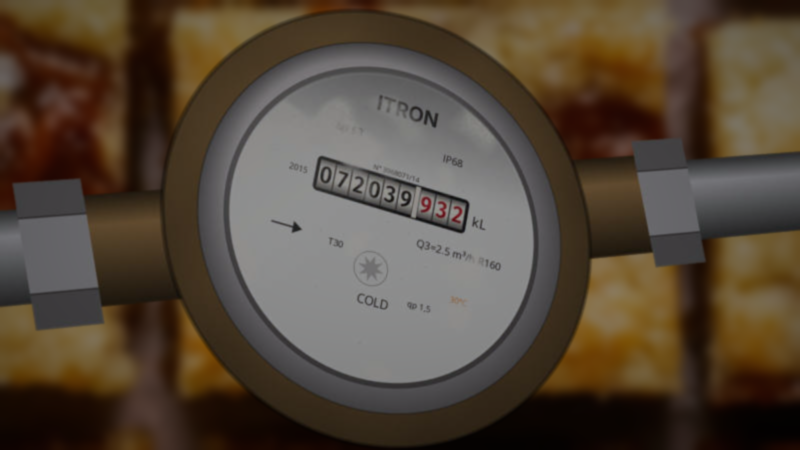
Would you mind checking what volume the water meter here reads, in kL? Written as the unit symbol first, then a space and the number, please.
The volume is kL 72039.932
